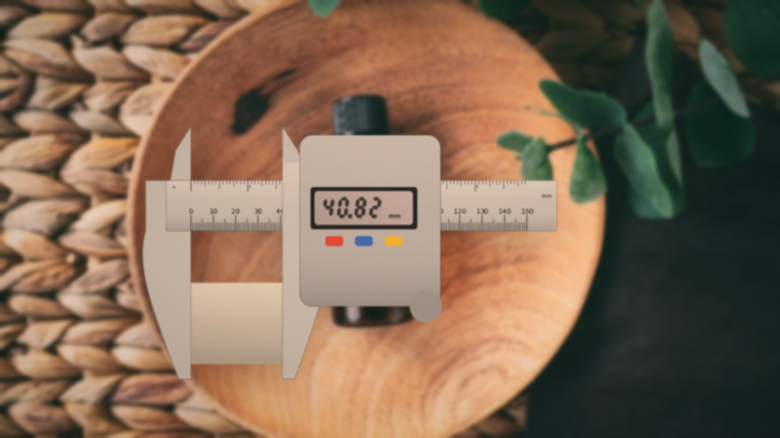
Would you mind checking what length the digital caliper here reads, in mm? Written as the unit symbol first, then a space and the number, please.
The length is mm 40.82
